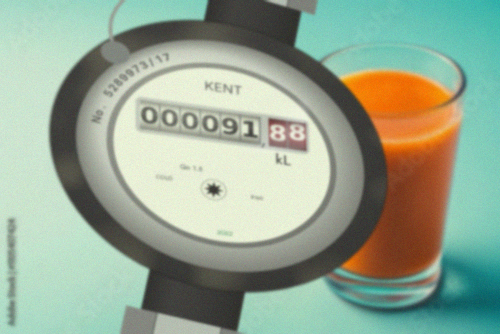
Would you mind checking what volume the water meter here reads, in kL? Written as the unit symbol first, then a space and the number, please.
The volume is kL 91.88
